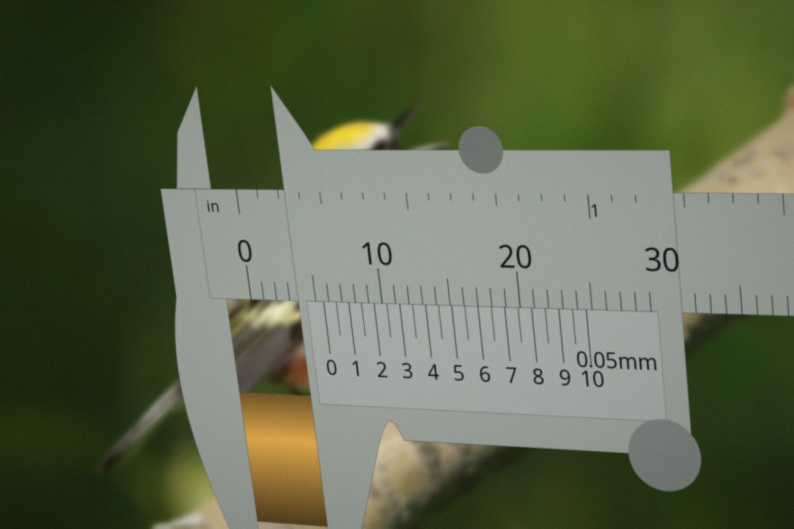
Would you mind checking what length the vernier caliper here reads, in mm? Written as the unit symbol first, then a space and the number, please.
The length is mm 5.6
